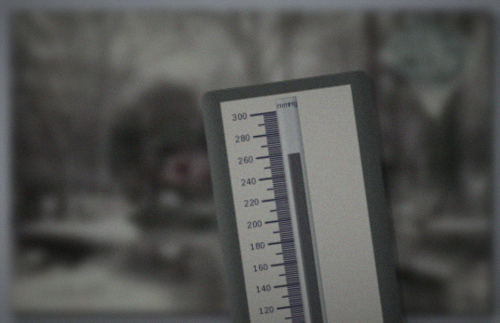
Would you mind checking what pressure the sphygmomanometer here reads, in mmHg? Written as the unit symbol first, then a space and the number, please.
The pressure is mmHg 260
